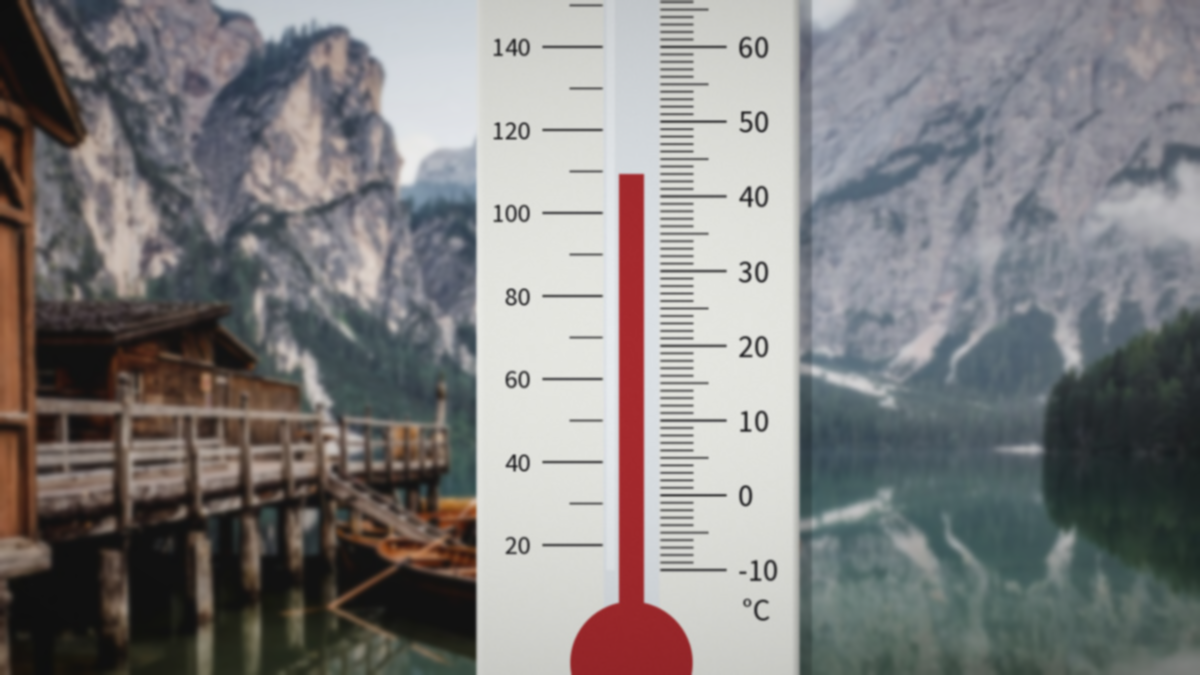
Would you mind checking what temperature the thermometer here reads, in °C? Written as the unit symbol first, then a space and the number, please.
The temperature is °C 43
